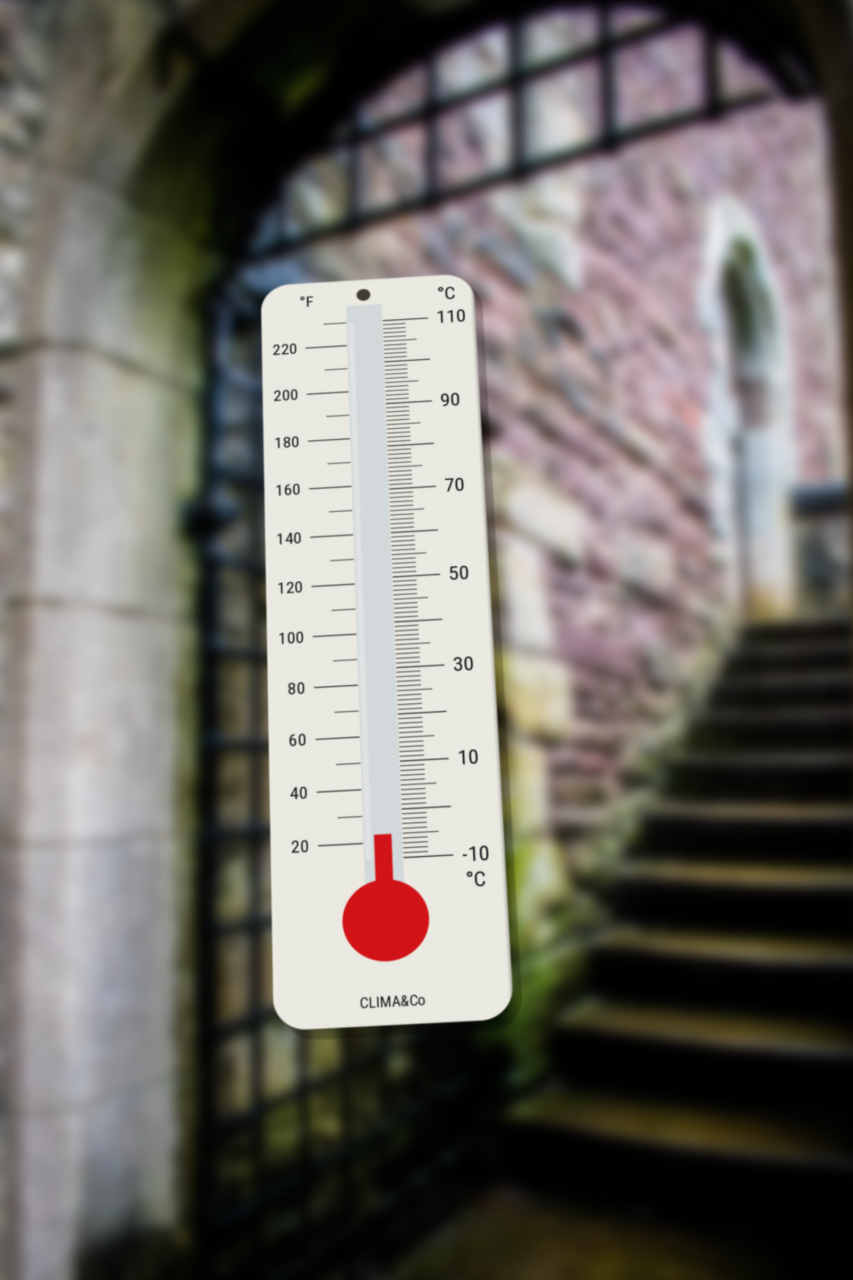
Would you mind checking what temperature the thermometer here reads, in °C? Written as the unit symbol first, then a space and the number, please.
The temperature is °C -5
